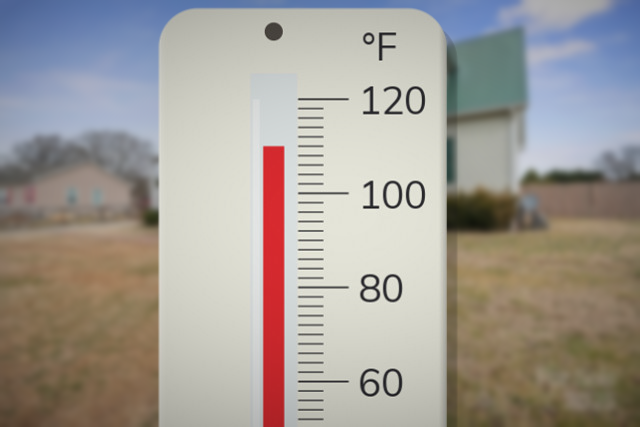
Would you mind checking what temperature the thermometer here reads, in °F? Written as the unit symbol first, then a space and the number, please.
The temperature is °F 110
